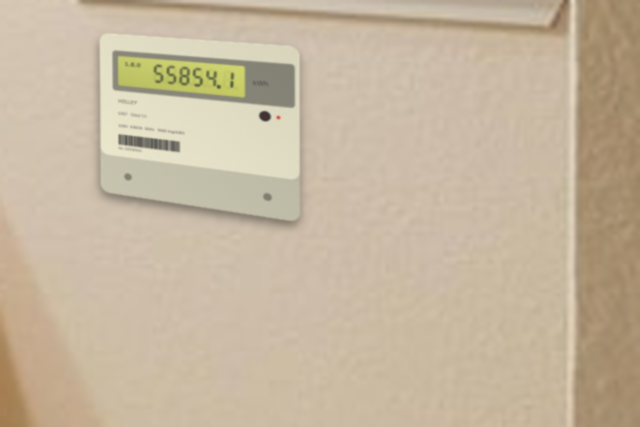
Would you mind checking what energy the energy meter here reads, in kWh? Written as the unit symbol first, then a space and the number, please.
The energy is kWh 55854.1
